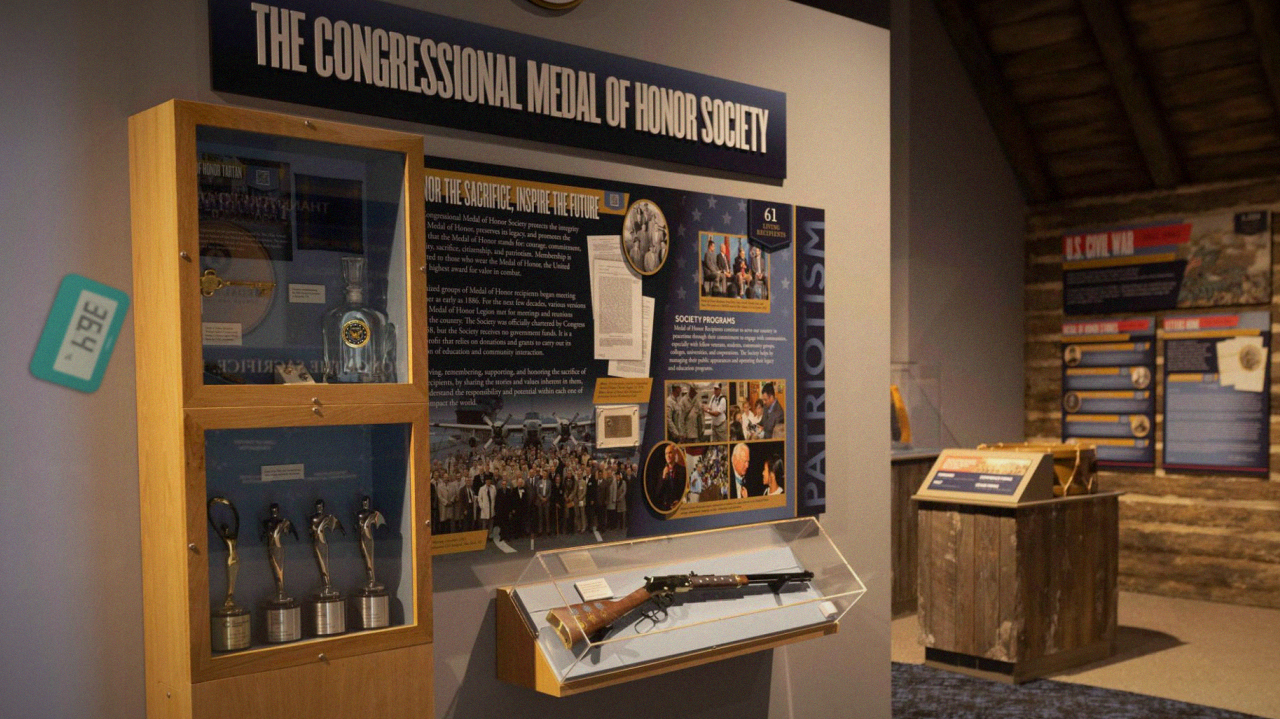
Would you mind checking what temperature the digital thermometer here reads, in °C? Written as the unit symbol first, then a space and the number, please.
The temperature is °C 36.4
